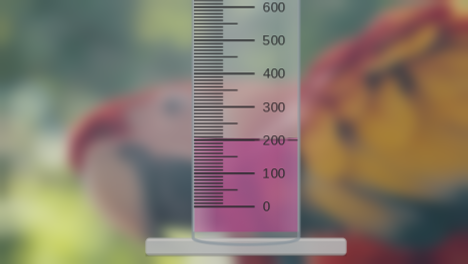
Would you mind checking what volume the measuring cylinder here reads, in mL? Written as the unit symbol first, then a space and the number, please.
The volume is mL 200
